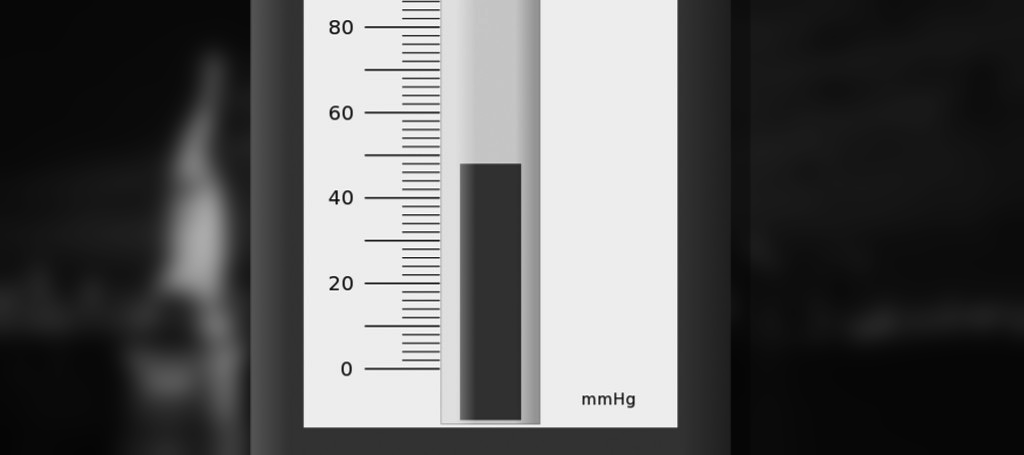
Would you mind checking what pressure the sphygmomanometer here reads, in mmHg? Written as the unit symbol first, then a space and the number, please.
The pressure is mmHg 48
